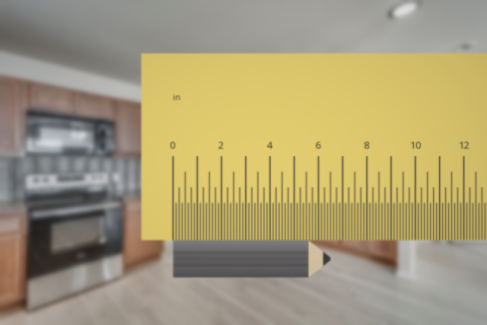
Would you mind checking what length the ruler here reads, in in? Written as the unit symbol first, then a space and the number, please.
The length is in 6.5
